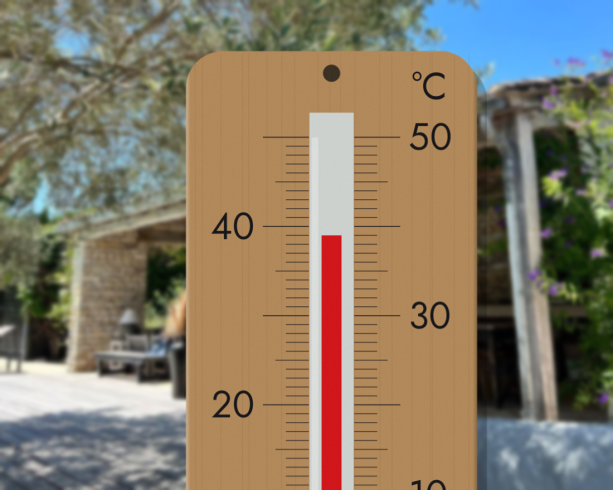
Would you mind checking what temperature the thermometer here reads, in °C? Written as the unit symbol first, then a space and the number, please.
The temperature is °C 39
